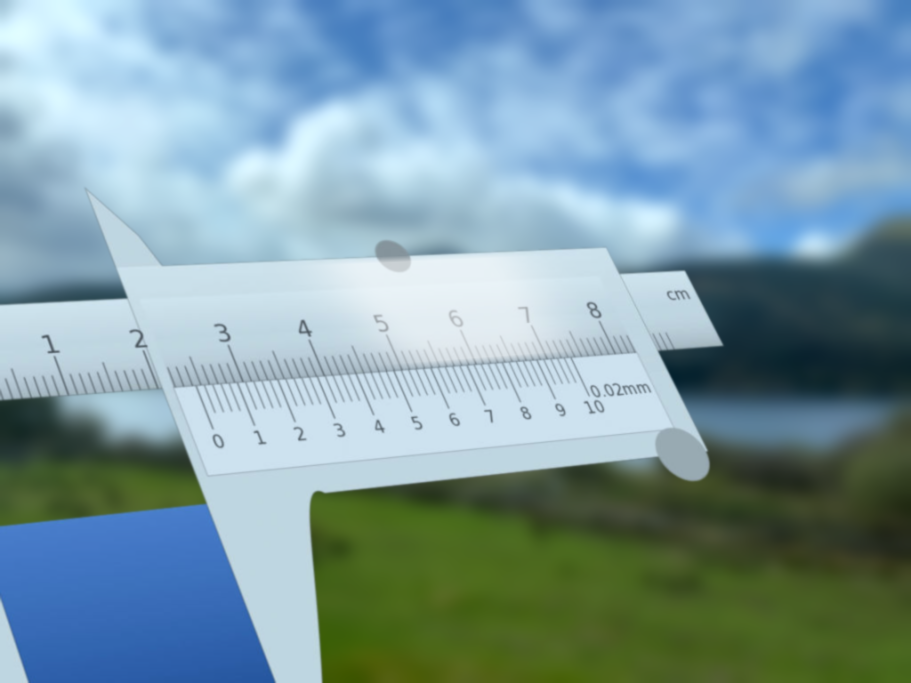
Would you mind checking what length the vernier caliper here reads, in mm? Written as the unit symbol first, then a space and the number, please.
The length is mm 24.4
